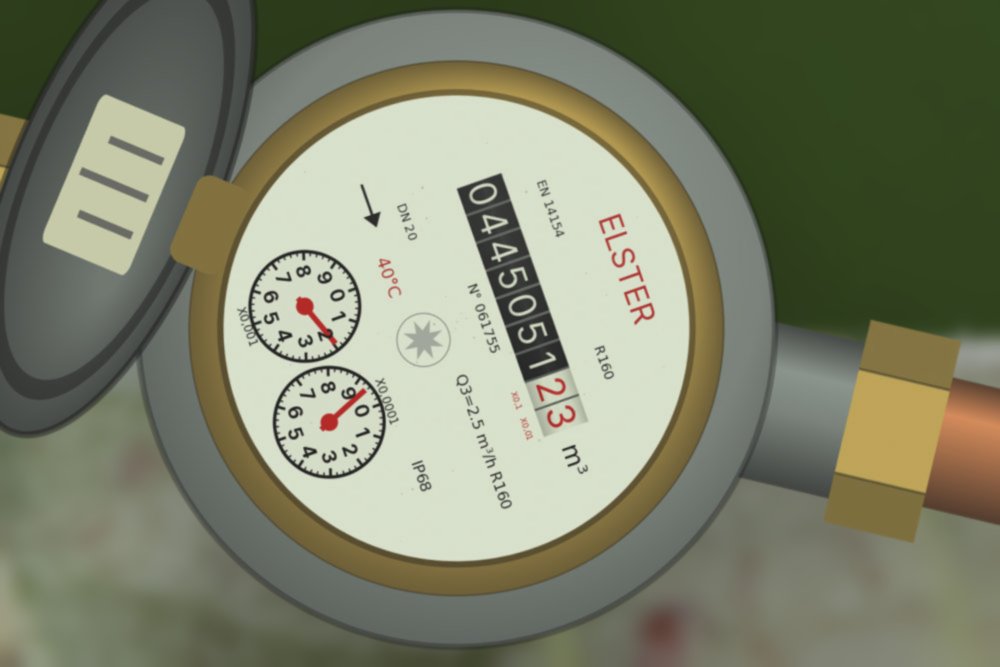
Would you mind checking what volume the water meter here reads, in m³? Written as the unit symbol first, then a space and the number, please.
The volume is m³ 445051.2319
